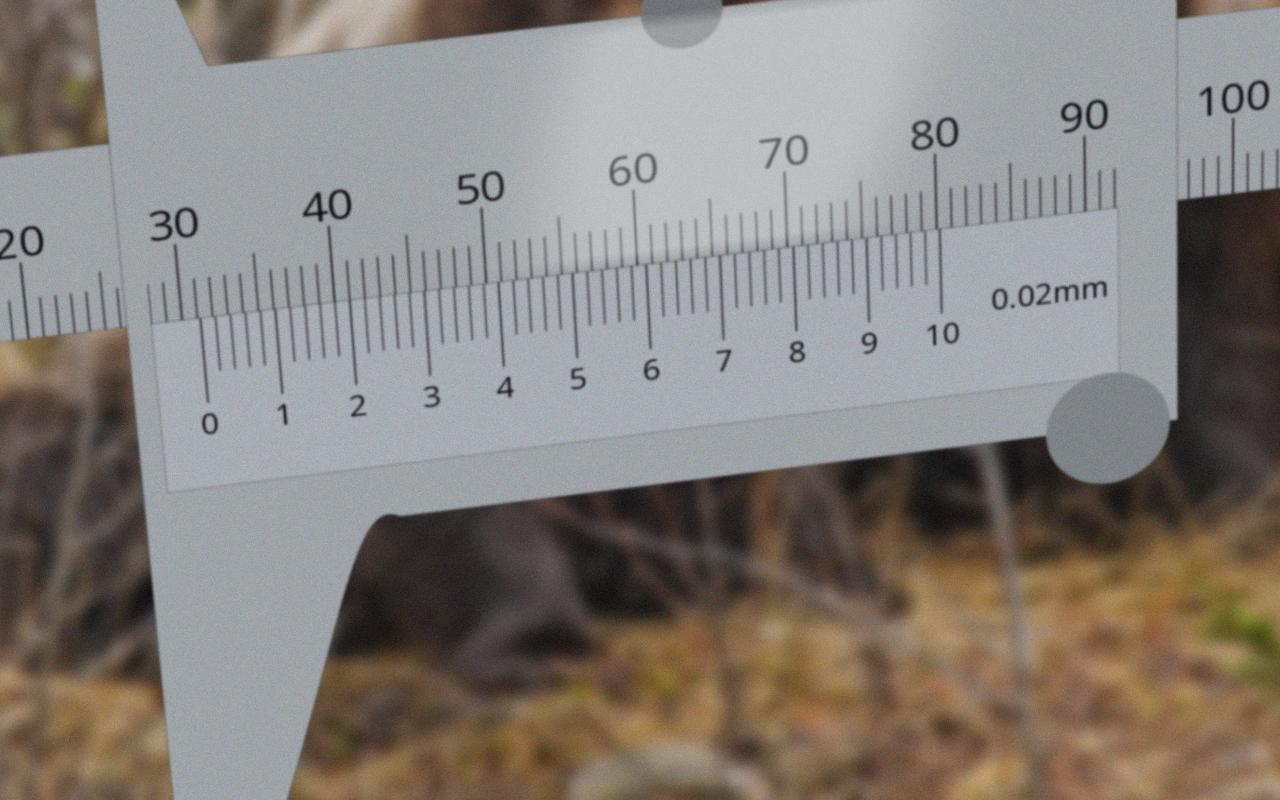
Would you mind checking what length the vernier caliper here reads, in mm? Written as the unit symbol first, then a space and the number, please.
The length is mm 31.2
